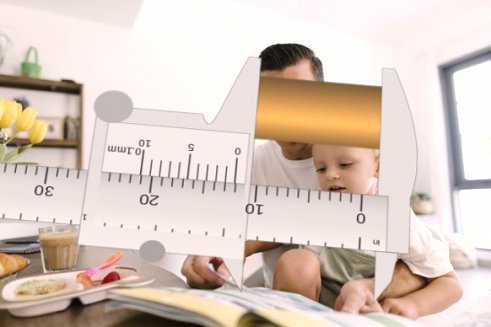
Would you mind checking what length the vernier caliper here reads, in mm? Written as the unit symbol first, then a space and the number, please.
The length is mm 12.1
